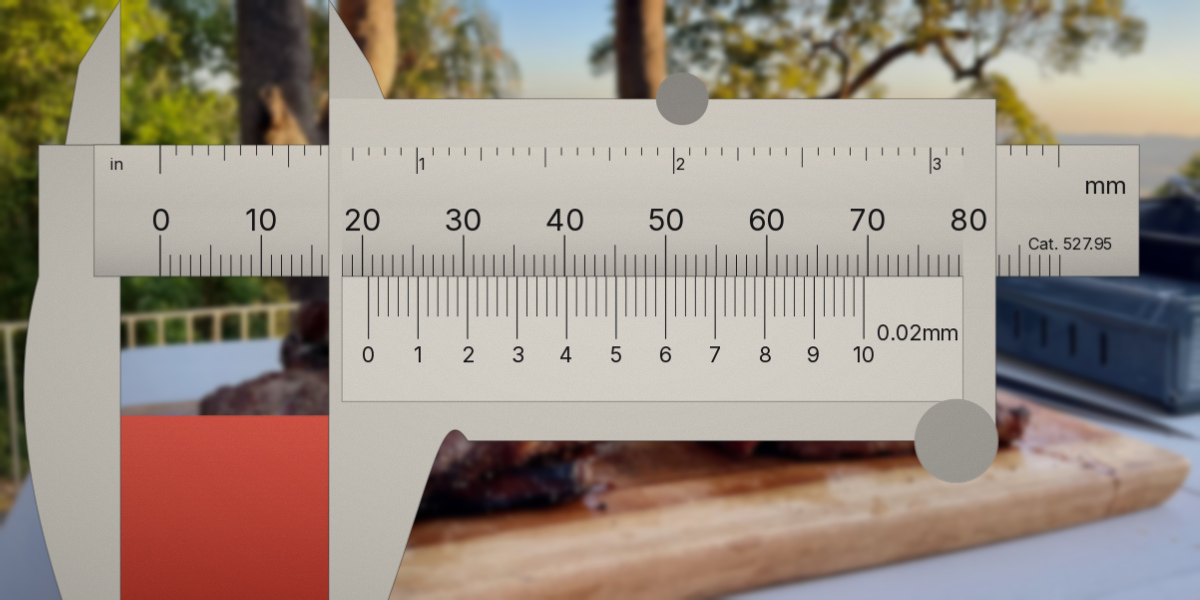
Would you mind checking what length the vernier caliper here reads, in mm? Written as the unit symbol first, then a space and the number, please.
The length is mm 20.6
